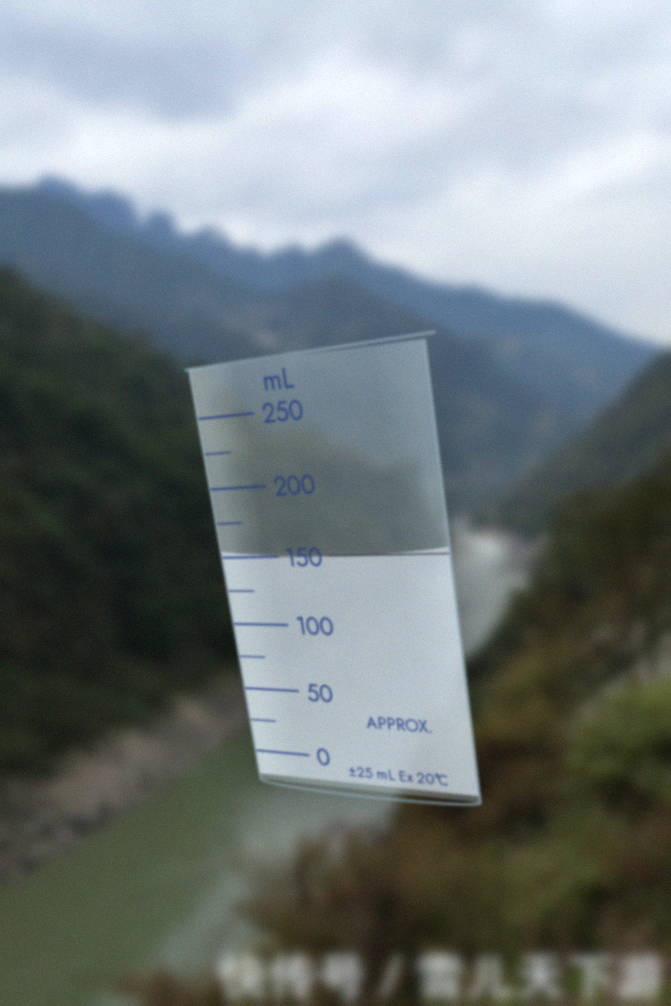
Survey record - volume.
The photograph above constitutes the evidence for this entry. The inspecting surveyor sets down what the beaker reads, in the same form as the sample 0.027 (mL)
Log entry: 150 (mL)
